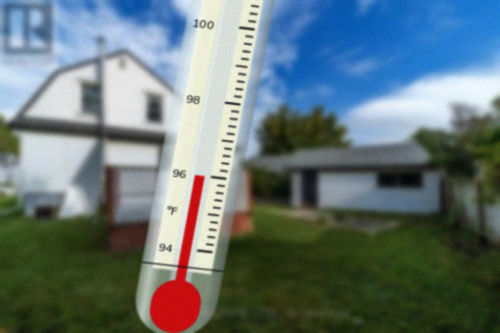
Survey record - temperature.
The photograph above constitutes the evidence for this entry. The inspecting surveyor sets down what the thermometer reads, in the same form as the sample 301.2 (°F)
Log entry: 96 (°F)
